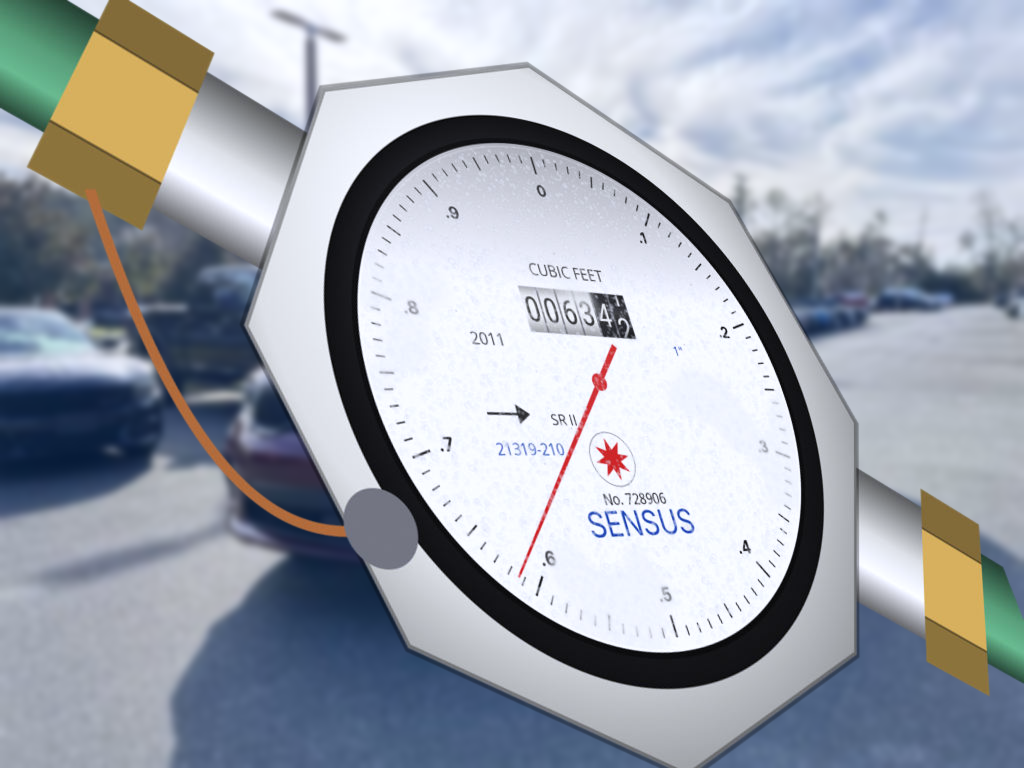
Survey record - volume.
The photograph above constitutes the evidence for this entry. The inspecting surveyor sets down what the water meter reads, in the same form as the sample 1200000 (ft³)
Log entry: 6341.61 (ft³)
